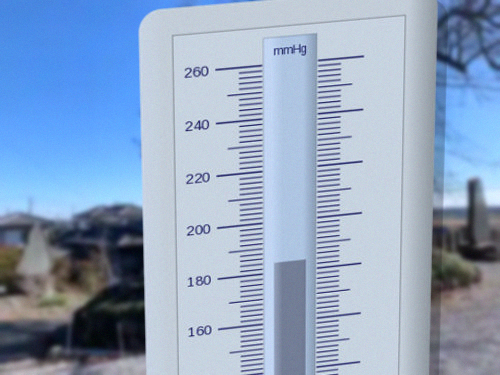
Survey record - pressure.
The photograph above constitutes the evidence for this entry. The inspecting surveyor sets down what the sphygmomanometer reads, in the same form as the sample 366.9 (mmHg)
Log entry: 184 (mmHg)
